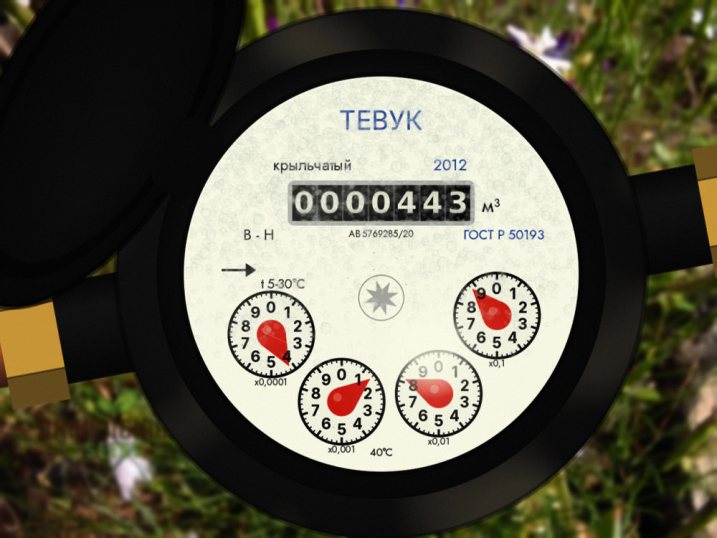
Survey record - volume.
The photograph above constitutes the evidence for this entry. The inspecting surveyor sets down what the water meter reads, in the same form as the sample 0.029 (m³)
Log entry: 443.8814 (m³)
